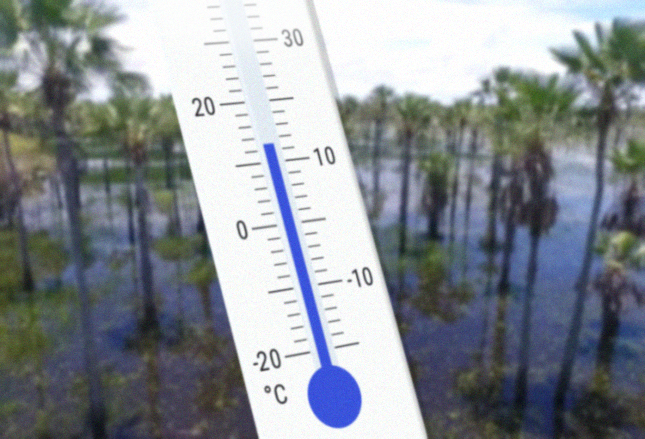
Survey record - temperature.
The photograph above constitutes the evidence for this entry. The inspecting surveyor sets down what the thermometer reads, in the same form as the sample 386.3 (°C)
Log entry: 13 (°C)
